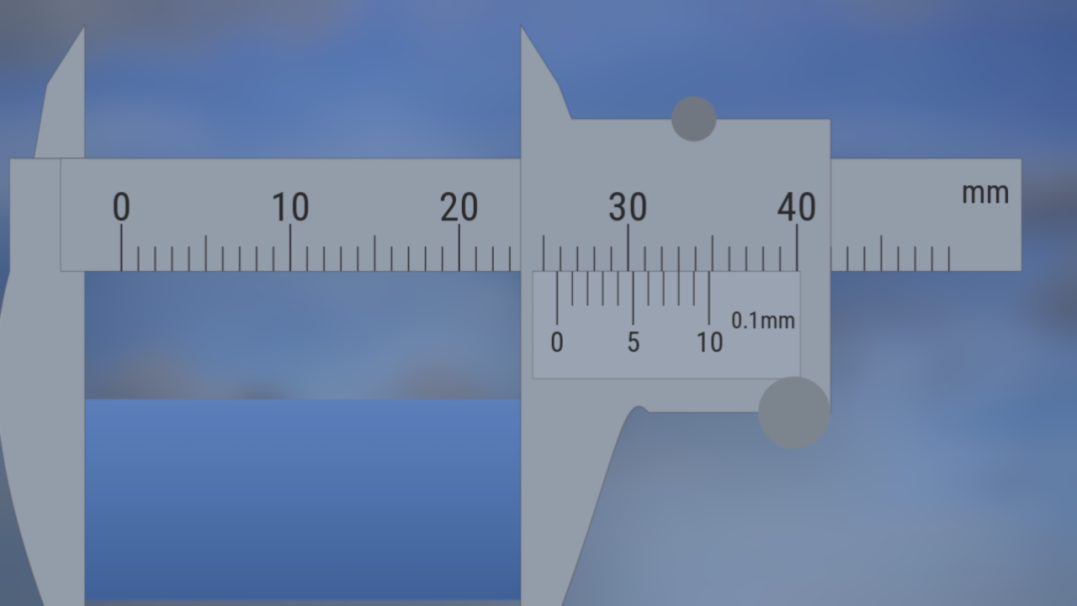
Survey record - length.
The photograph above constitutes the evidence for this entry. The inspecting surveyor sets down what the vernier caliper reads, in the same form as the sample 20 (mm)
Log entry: 25.8 (mm)
